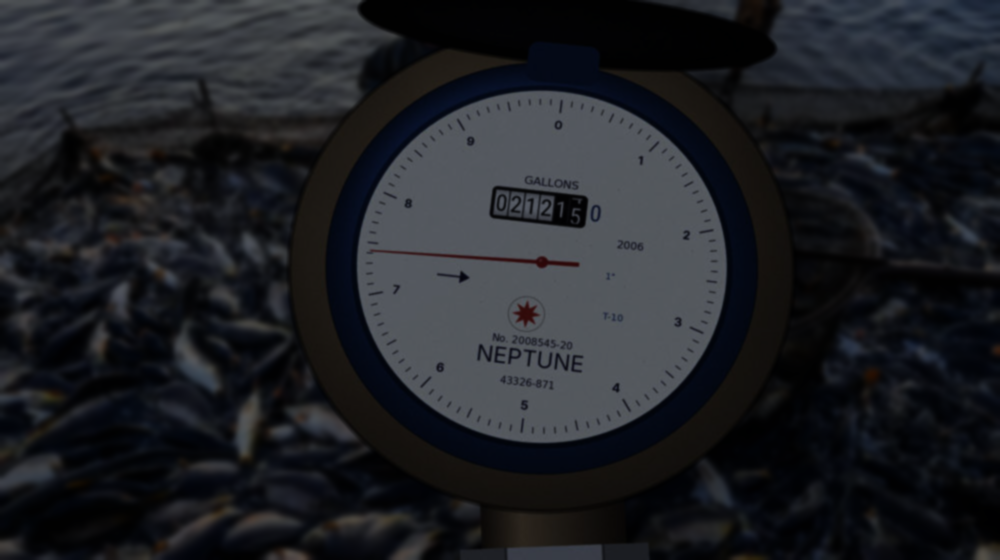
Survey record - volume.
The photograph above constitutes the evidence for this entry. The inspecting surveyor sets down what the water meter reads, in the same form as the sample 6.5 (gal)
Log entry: 212147.4 (gal)
